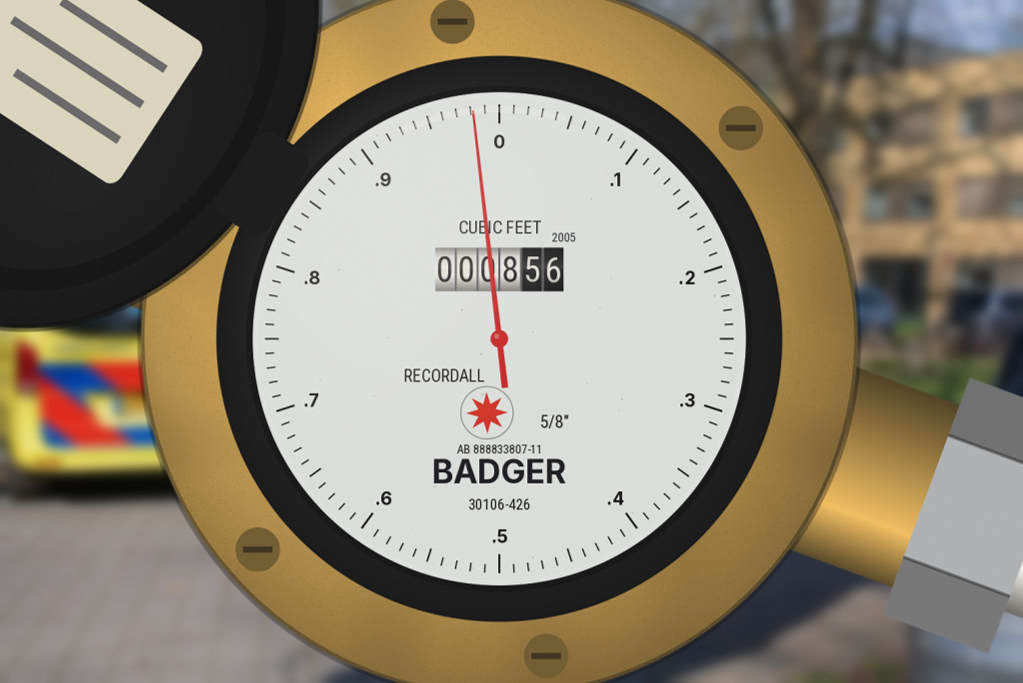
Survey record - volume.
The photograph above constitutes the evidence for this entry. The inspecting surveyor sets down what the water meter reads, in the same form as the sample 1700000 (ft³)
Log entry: 855.98 (ft³)
